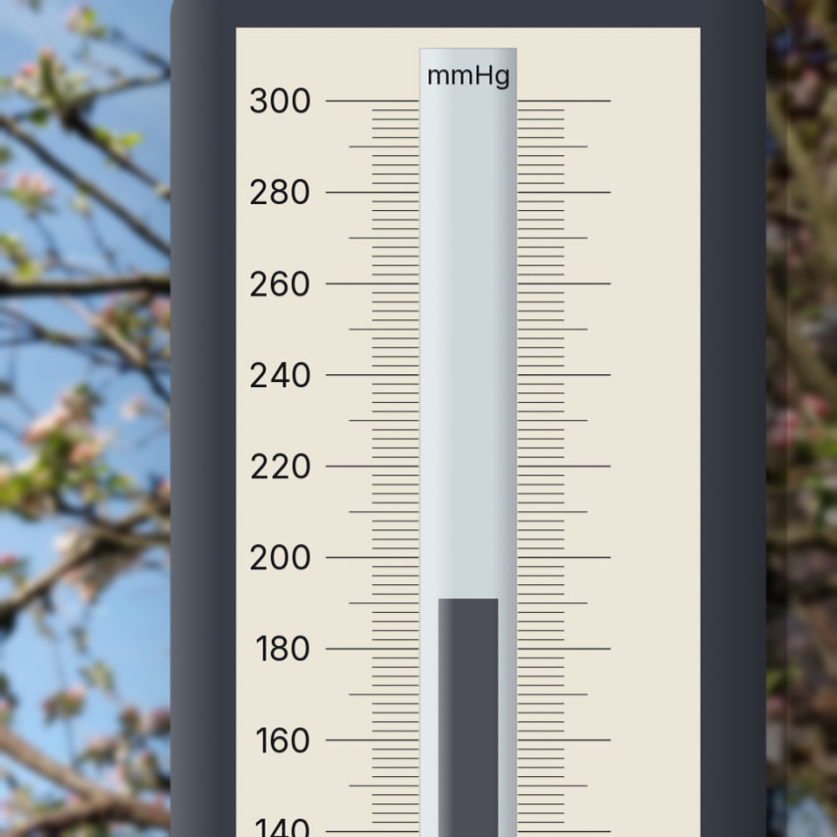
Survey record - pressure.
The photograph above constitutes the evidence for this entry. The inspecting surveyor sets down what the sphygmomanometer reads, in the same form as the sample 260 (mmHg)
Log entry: 191 (mmHg)
